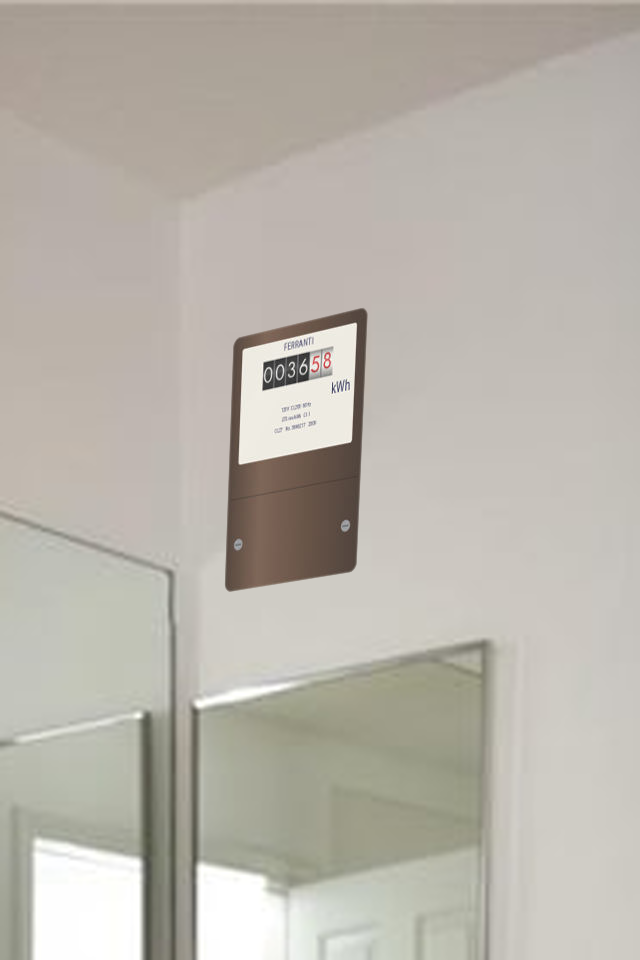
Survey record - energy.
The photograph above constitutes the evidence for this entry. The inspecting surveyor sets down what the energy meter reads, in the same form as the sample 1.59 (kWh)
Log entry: 36.58 (kWh)
